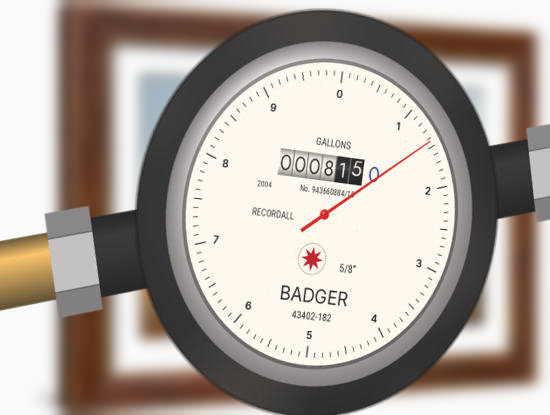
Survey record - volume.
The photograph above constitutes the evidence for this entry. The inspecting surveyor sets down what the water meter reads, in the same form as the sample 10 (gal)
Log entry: 8151.4 (gal)
